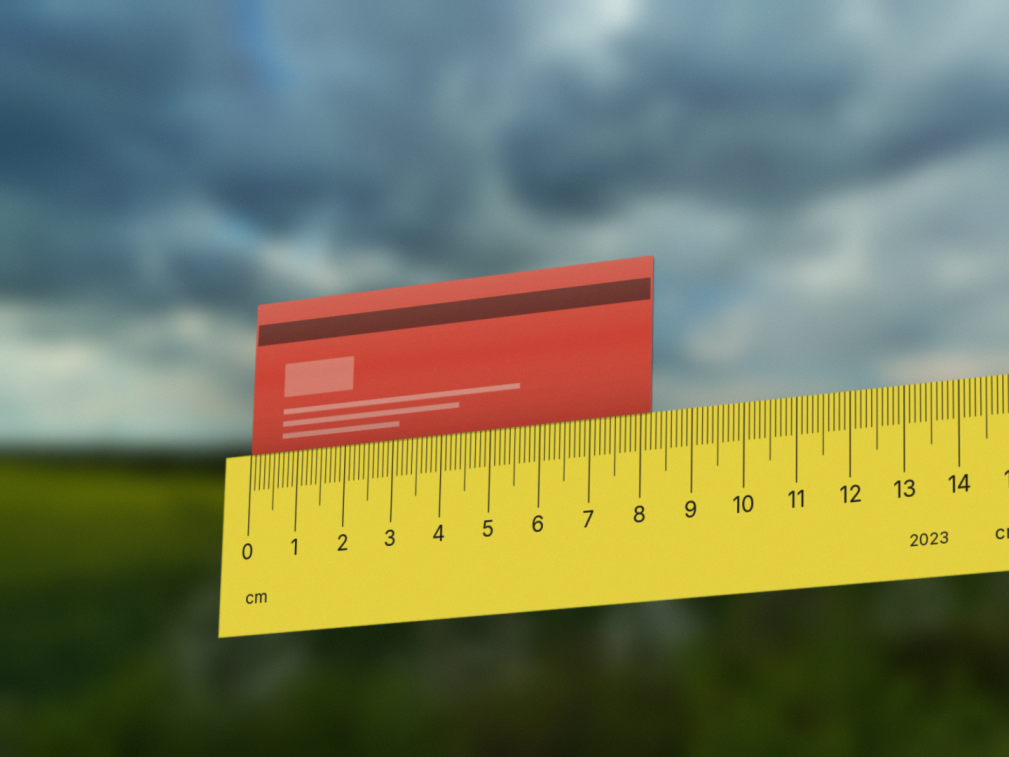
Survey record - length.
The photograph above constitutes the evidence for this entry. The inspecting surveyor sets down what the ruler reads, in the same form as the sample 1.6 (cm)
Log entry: 8.2 (cm)
